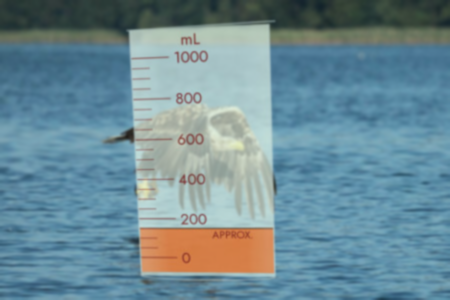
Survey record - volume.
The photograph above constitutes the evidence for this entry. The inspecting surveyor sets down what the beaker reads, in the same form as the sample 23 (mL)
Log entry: 150 (mL)
